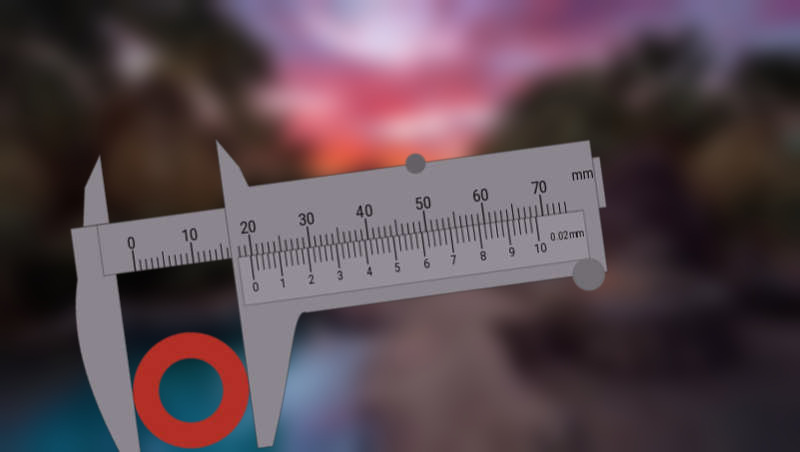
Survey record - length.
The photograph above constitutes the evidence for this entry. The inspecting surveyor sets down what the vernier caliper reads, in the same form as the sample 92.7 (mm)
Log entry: 19.8 (mm)
